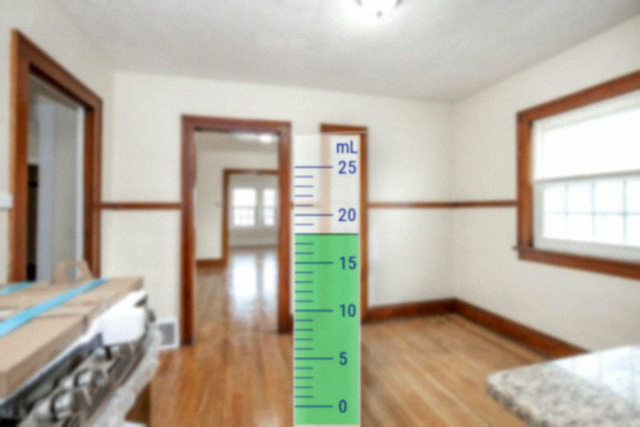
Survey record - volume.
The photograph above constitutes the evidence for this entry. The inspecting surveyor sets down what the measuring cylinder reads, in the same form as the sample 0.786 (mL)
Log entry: 18 (mL)
